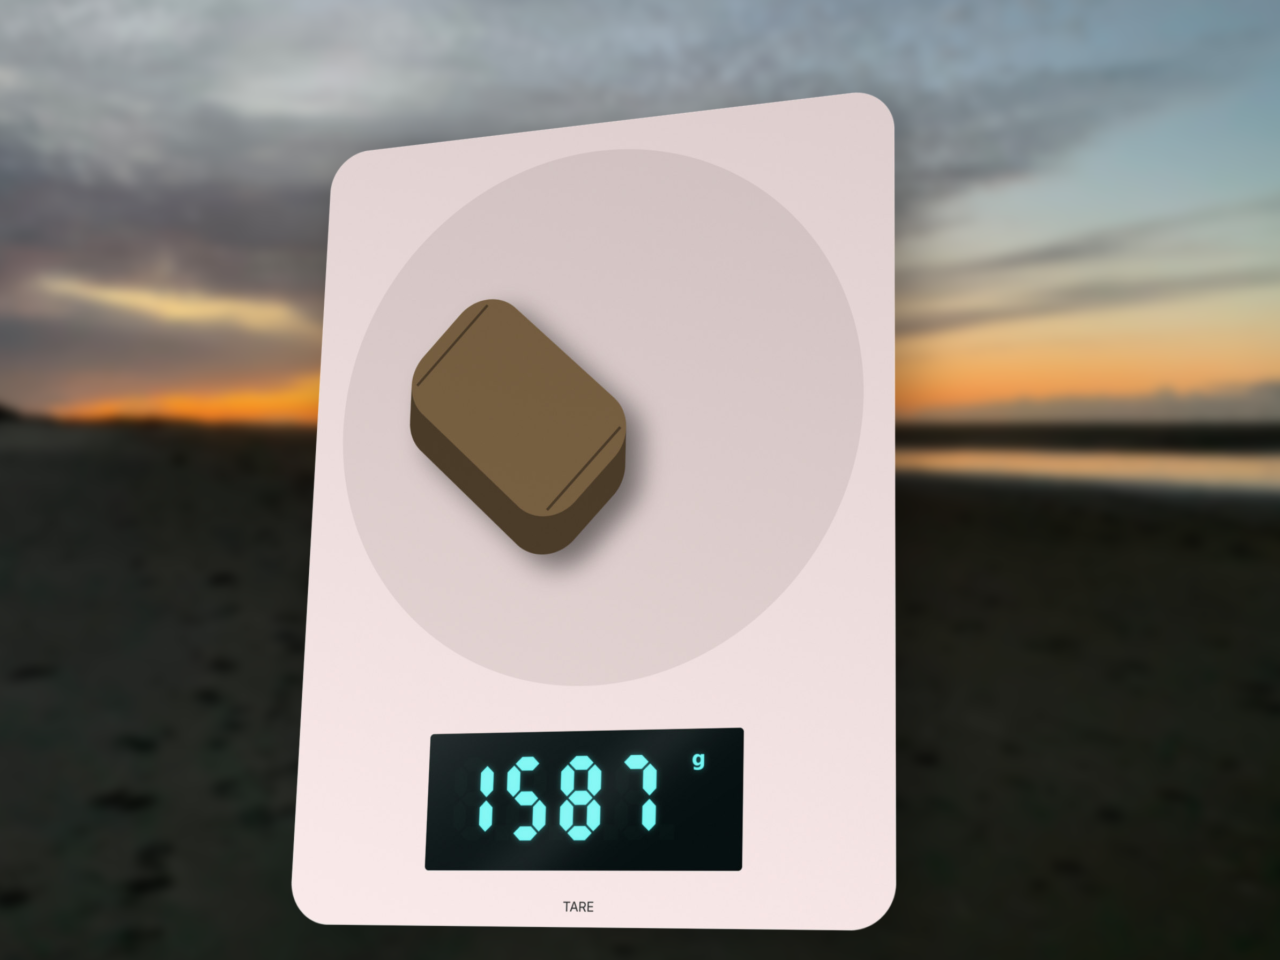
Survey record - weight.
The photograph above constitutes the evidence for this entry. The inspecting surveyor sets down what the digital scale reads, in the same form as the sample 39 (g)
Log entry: 1587 (g)
